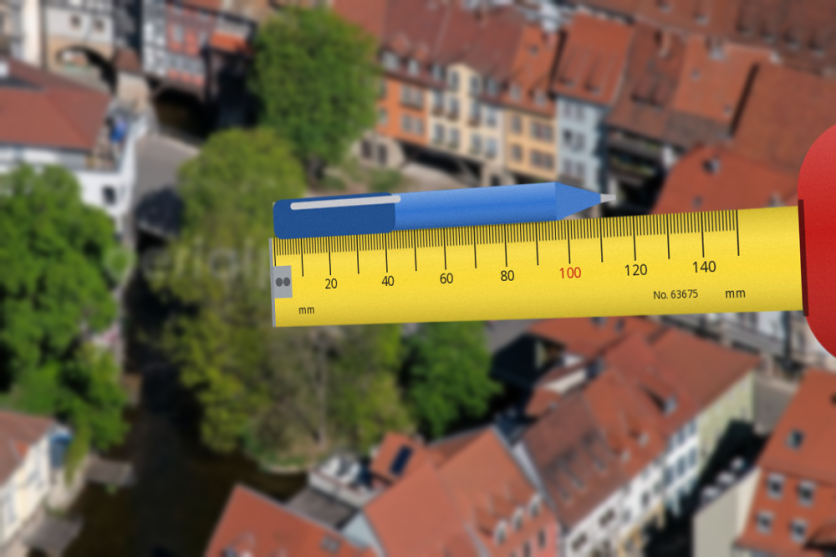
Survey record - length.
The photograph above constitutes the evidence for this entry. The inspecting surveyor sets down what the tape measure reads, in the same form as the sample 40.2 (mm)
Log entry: 115 (mm)
